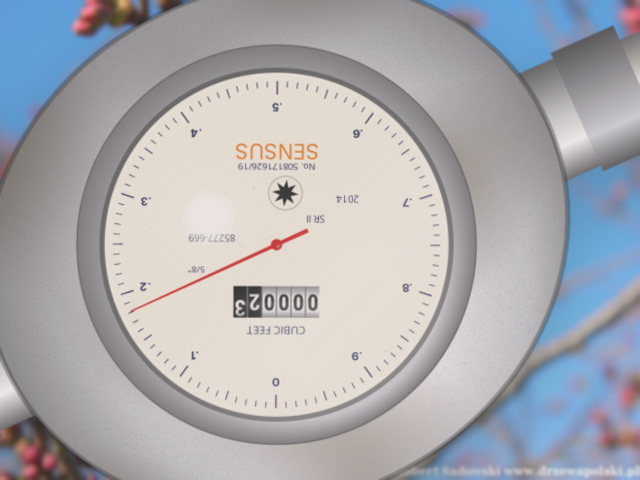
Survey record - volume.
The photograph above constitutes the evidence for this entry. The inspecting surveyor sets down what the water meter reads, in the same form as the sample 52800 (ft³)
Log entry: 23.18 (ft³)
